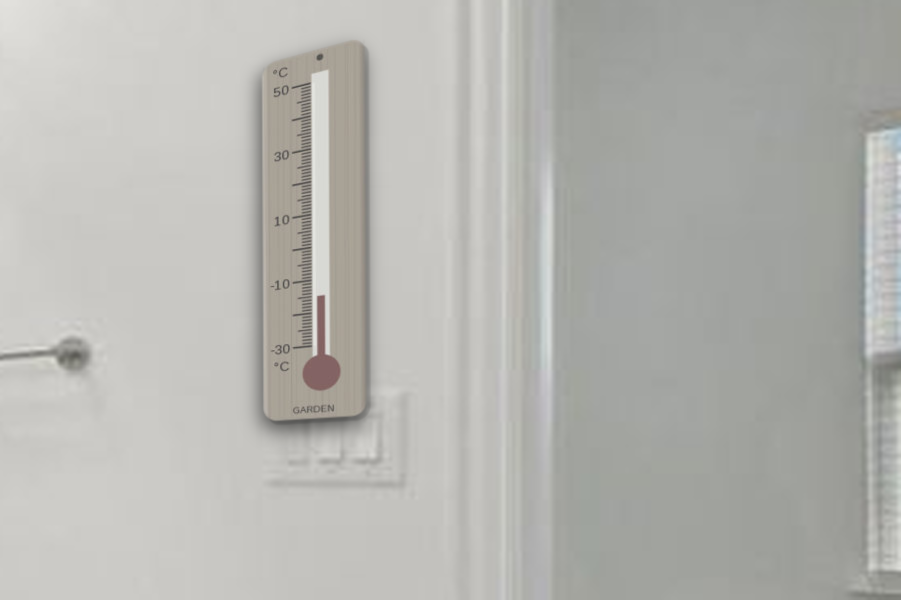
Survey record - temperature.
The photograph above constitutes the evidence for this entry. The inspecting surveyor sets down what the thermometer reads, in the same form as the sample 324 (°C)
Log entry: -15 (°C)
